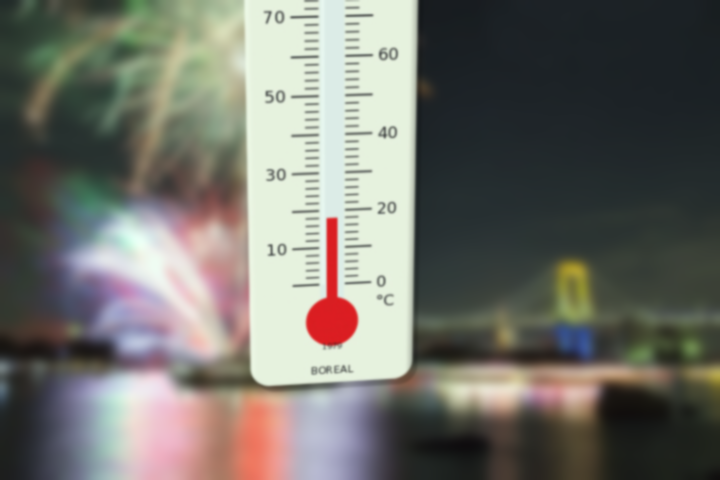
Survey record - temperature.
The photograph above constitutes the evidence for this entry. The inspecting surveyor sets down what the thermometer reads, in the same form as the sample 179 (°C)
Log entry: 18 (°C)
